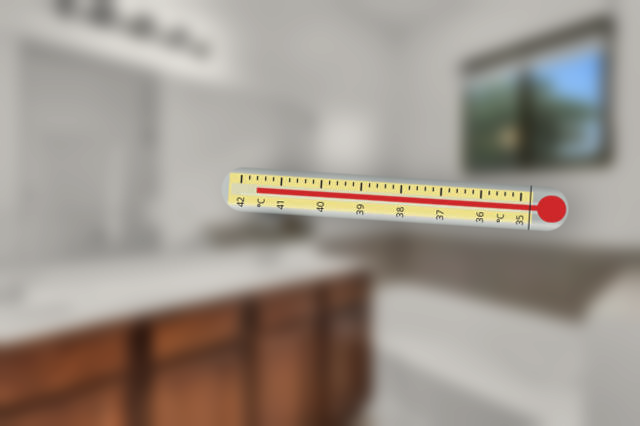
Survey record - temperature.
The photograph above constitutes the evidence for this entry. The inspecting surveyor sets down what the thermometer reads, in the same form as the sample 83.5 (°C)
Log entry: 41.6 (°C)
